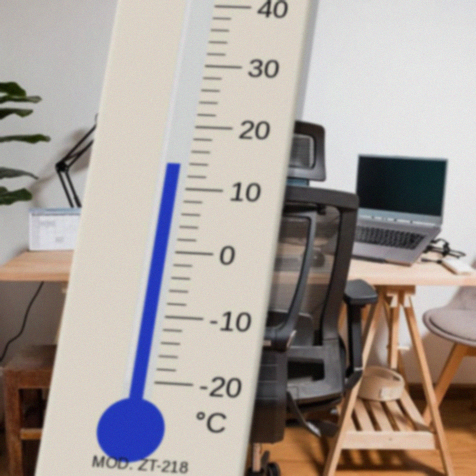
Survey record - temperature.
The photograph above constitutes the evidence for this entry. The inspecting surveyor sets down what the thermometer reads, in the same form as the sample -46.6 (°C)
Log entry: 14 (°C)
